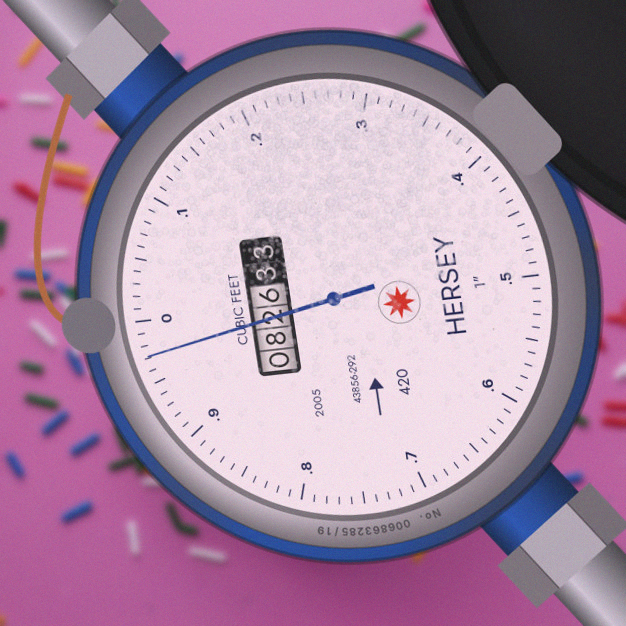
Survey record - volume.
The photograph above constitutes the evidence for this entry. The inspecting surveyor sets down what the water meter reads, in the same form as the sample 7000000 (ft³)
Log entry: 82632.97 (ft³)
